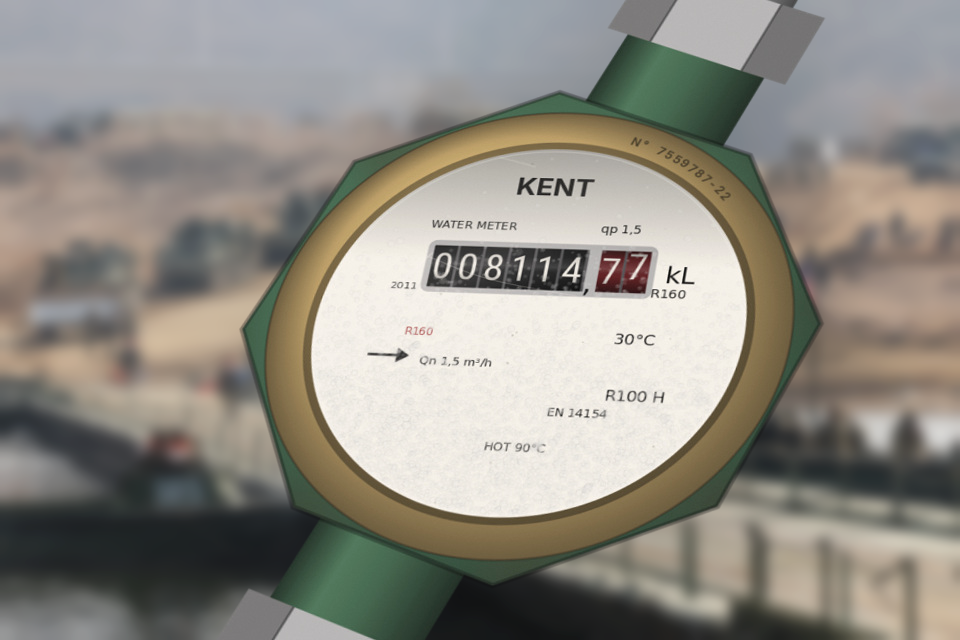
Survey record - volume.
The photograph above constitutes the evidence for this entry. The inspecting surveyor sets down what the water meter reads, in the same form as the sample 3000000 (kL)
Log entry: 8114.77 (kL)
